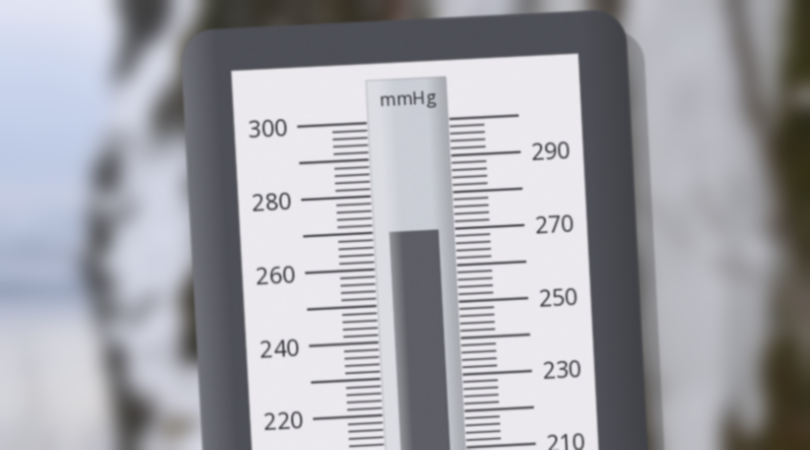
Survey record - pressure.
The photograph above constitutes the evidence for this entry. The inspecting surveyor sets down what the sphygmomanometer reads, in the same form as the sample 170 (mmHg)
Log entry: 270 (mmHg)
